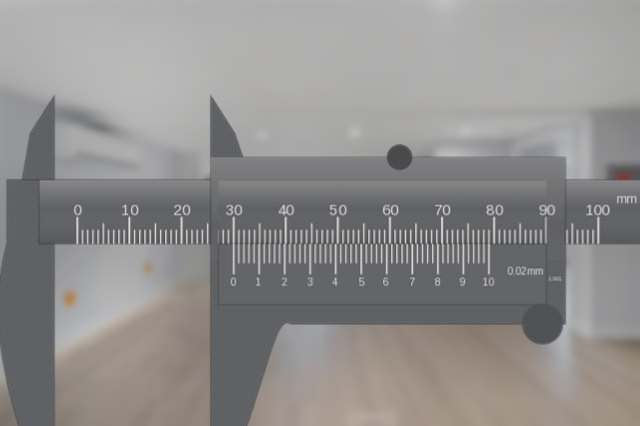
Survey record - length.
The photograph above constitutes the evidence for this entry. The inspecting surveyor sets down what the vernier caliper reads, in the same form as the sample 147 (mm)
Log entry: 30.0 (mm)
